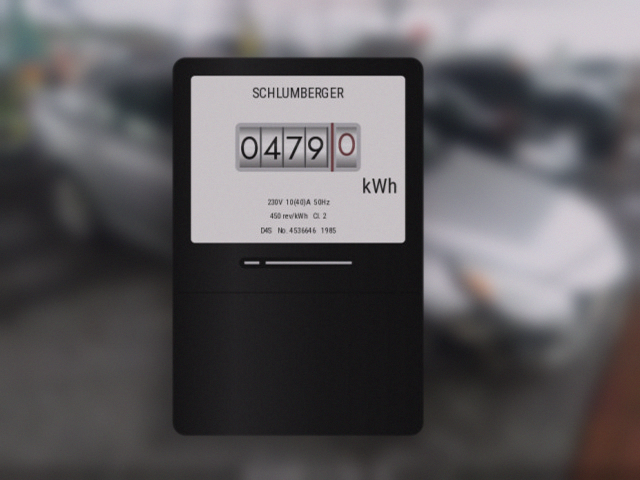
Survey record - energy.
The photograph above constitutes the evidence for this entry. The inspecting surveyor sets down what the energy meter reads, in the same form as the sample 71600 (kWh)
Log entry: 479.0 (kWh)
